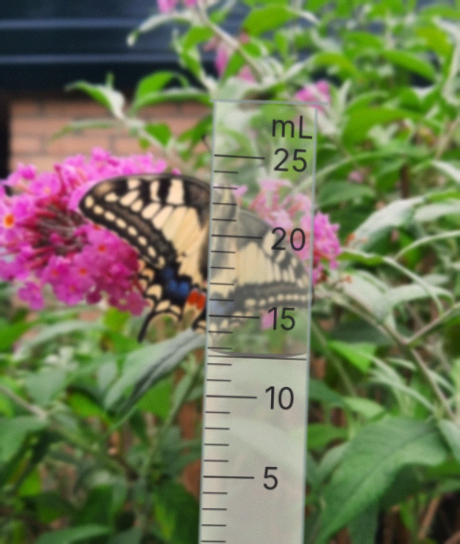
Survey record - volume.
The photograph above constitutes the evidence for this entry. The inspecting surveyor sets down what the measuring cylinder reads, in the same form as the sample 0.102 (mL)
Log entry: 12.5 (mL)
